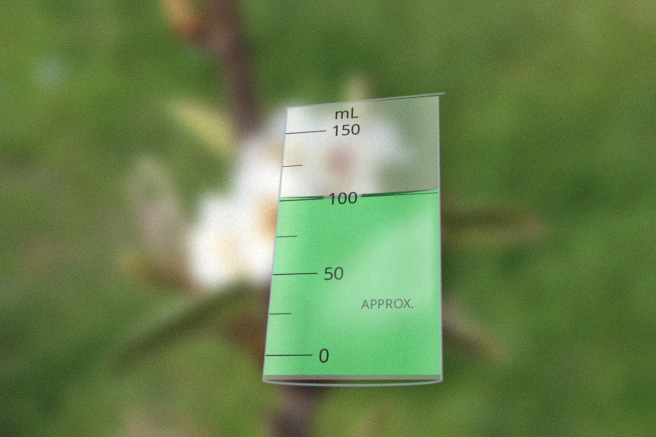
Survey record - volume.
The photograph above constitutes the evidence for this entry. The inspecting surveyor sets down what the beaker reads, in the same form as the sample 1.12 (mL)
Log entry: 100 (mL)
